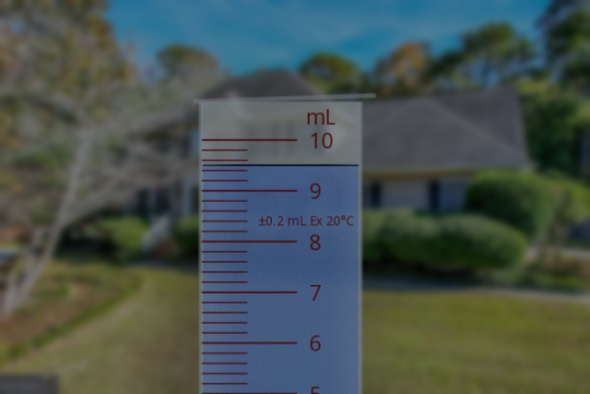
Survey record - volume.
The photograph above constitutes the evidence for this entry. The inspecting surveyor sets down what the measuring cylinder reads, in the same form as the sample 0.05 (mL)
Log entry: 9.5 (mL)
